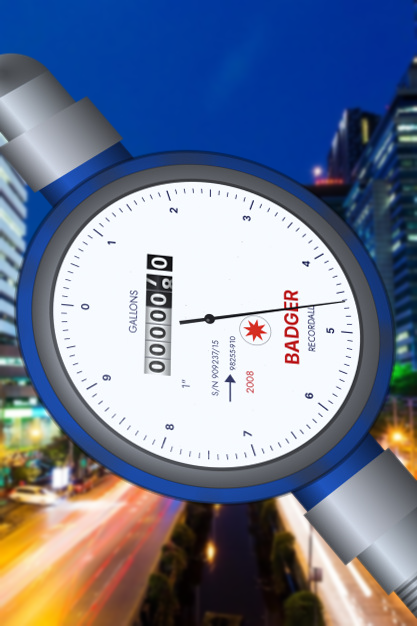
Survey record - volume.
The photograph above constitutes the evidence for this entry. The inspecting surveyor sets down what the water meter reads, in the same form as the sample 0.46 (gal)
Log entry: 74.6 (gal)
